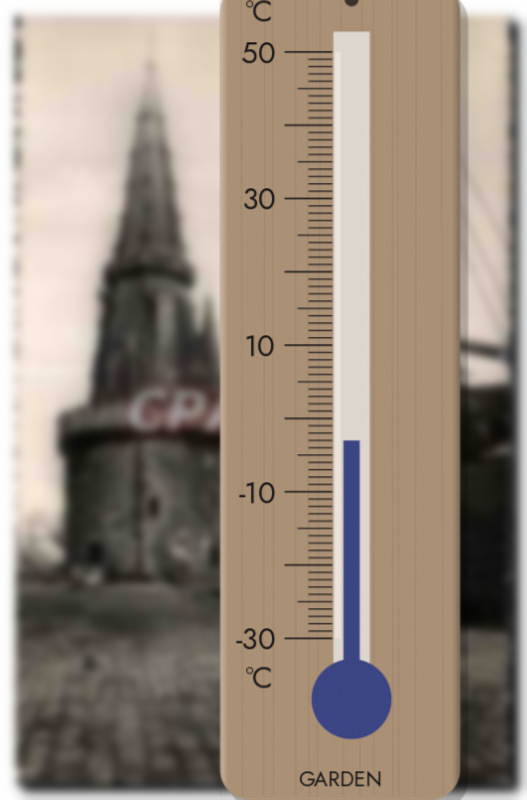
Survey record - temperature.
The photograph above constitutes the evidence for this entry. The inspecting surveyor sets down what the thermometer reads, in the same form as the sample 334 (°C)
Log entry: -3 (°C)
